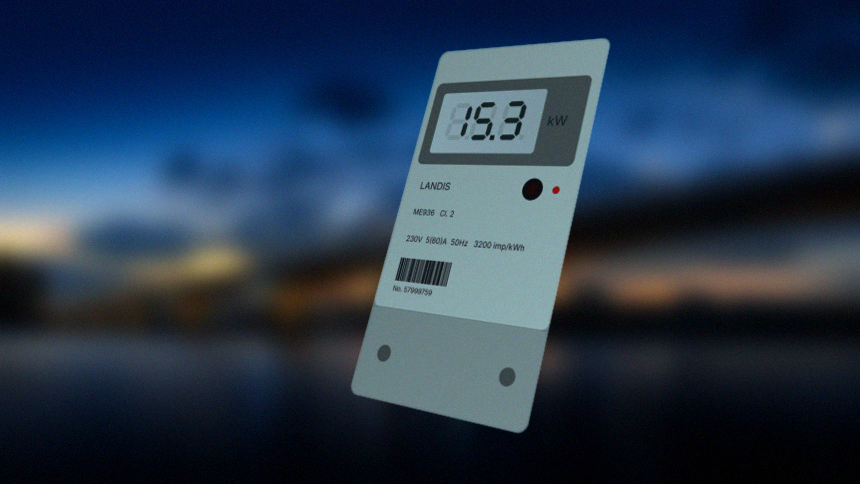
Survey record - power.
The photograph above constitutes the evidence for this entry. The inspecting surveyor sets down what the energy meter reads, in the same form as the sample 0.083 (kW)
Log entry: 15.3 (kW)
